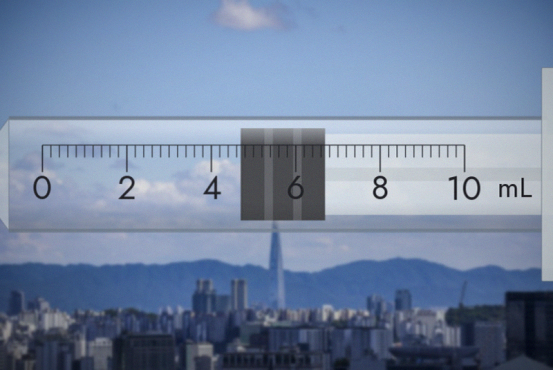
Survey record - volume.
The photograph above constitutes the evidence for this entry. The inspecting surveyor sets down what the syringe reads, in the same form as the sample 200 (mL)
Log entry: 4.7 (mL)
